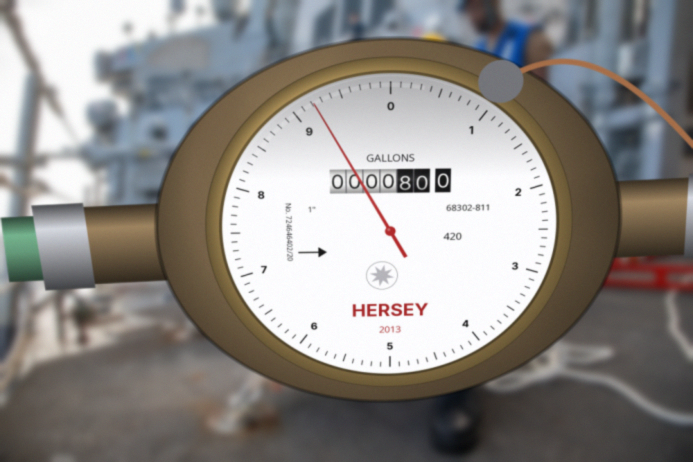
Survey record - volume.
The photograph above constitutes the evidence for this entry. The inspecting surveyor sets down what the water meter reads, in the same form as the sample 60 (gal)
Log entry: 799.2 (gal)
